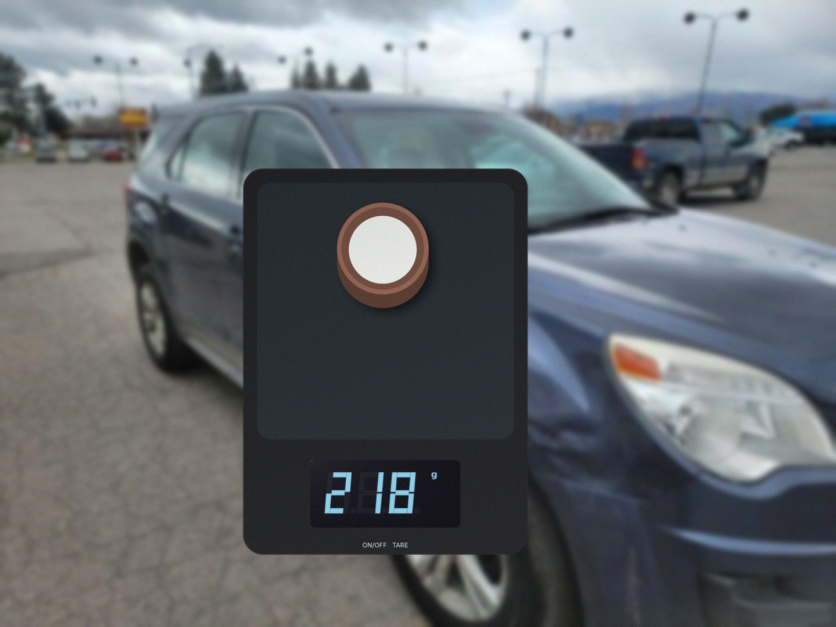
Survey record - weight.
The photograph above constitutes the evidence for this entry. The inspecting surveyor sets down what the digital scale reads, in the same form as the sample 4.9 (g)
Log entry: 218 (g)
